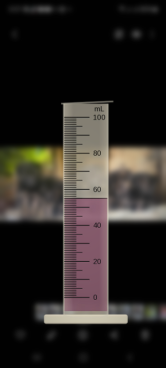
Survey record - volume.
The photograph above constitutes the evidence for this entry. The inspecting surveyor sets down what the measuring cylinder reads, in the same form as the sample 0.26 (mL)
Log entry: 55 (mL)
